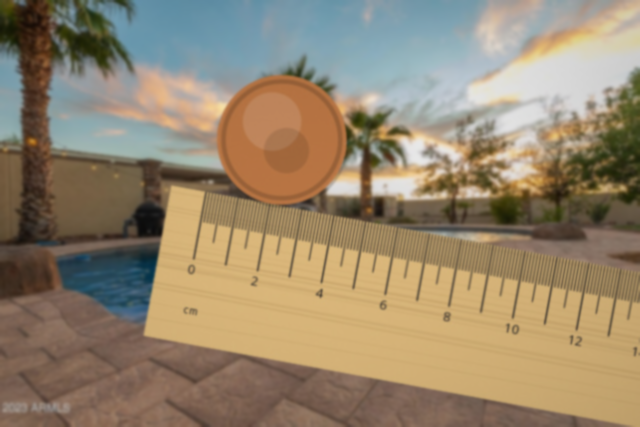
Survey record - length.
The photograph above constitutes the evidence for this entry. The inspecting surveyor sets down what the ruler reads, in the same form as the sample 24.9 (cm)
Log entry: 4 (cm)
